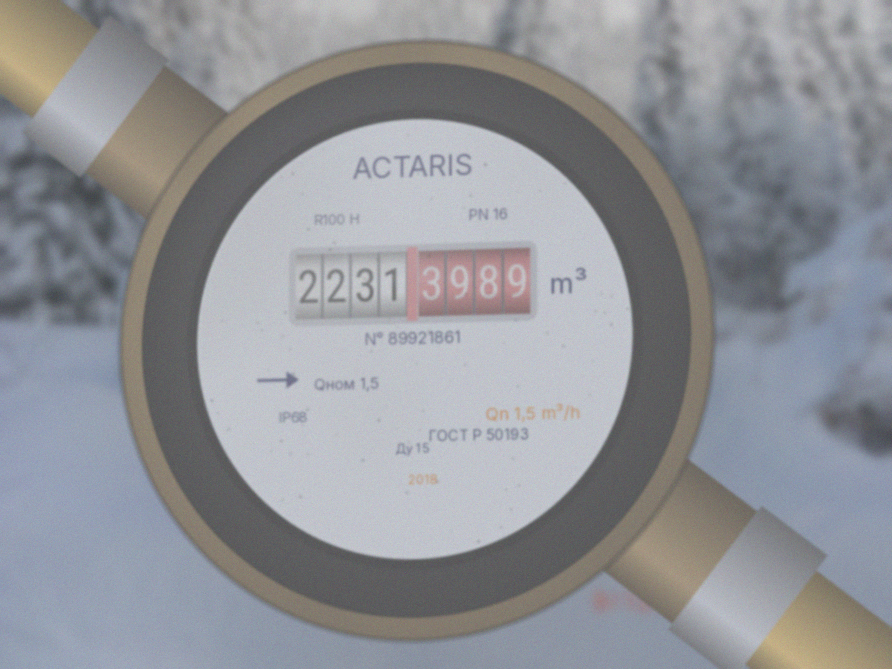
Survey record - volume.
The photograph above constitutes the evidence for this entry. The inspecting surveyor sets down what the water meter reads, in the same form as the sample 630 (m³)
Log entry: 2231.3989 (m³)
